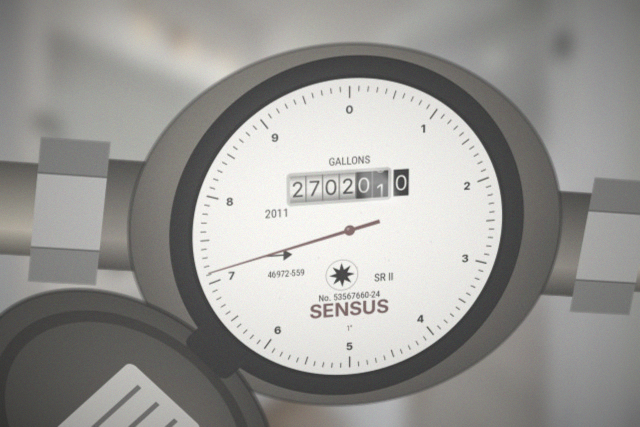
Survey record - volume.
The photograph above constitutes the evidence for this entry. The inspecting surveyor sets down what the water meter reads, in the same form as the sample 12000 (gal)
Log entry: 2702007.1 (gal)
